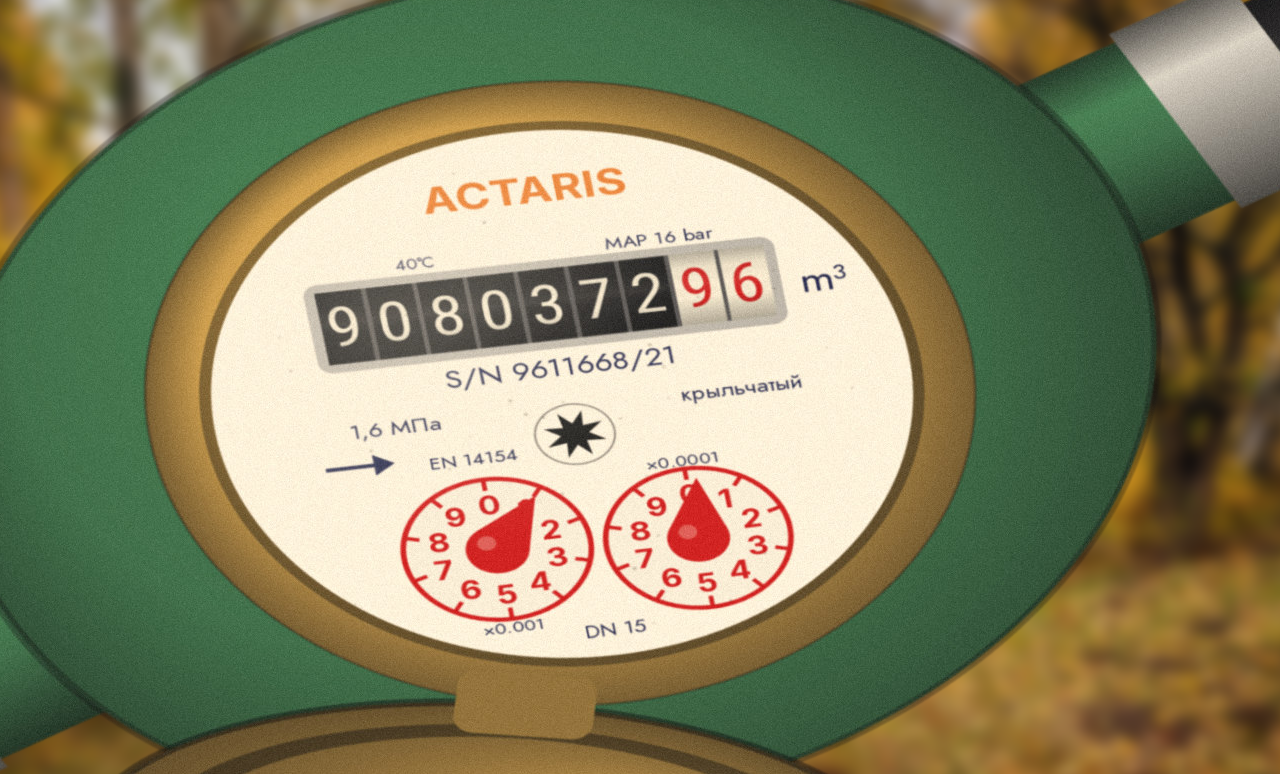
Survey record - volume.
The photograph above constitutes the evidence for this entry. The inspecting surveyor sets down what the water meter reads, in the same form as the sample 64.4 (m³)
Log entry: 9080372.9610 (m³)
